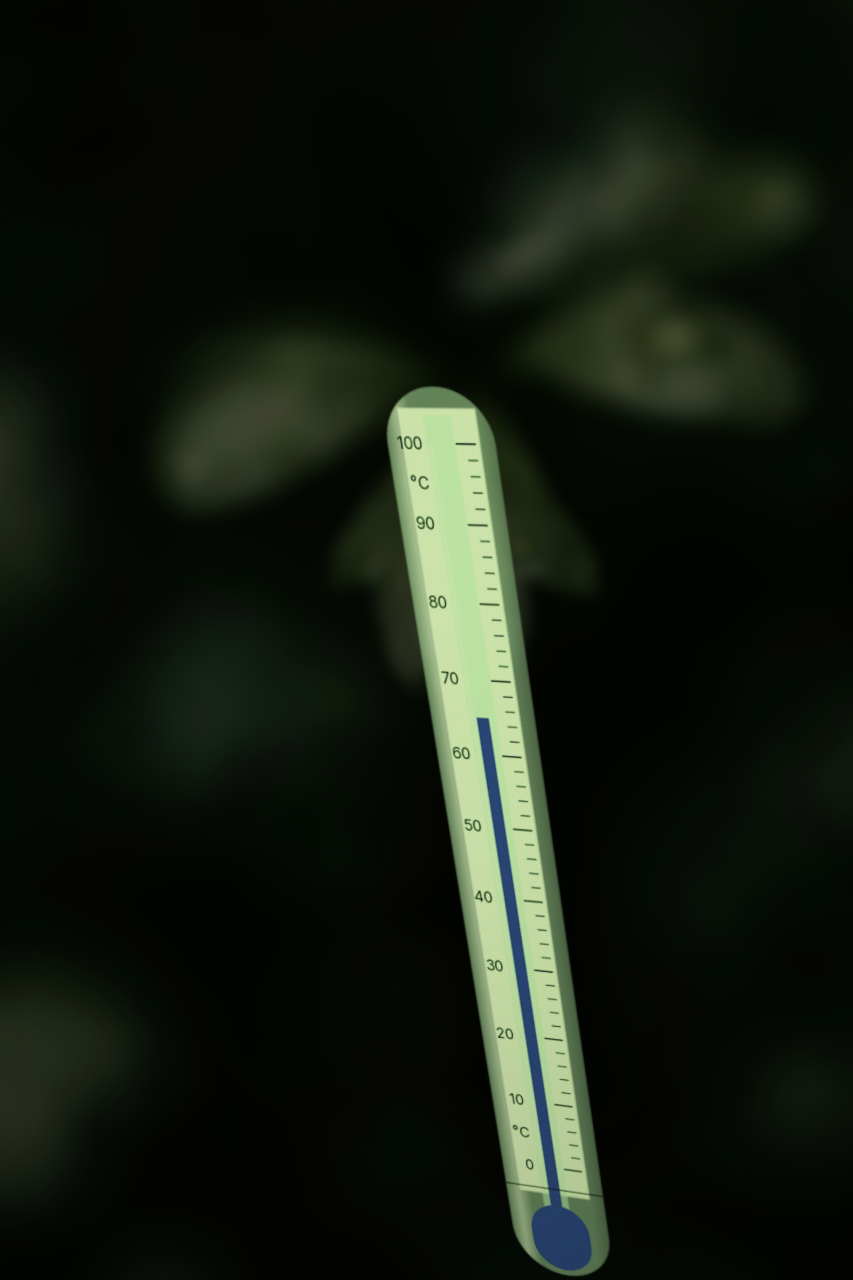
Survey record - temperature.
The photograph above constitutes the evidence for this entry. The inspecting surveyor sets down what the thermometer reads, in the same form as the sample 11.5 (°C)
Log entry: 65 (°C)
